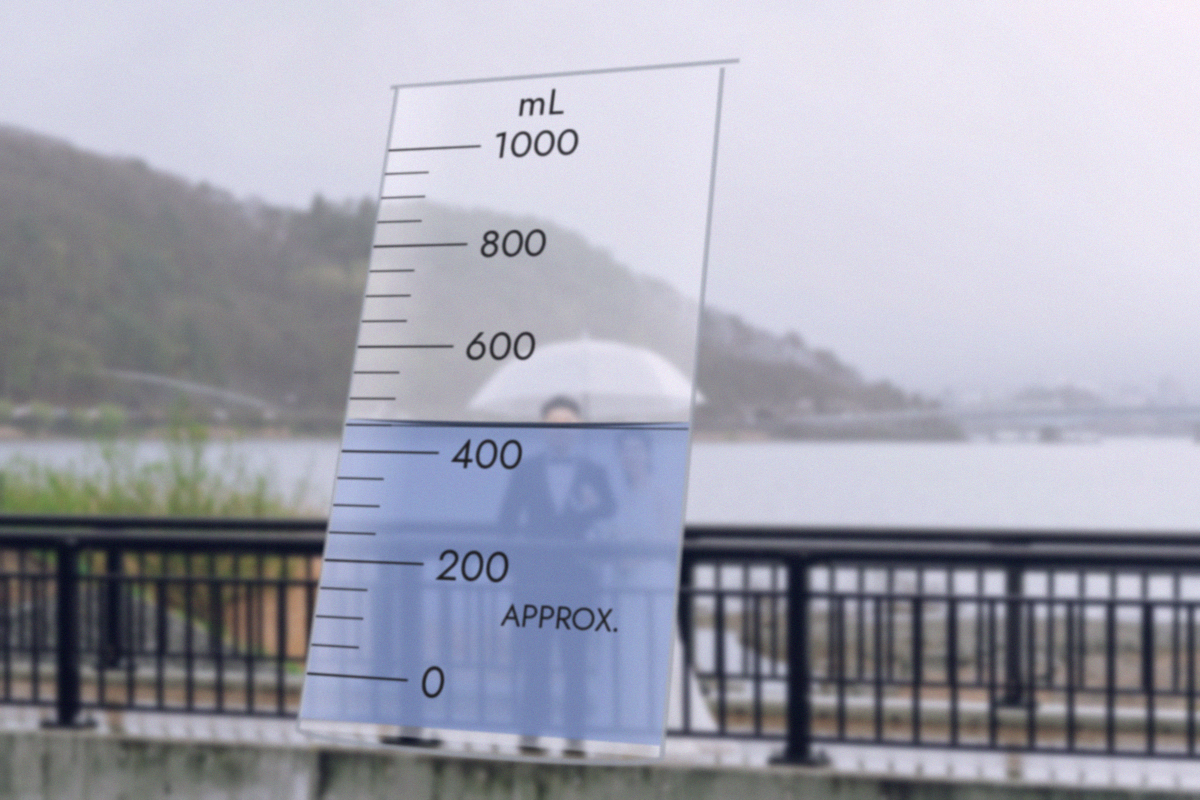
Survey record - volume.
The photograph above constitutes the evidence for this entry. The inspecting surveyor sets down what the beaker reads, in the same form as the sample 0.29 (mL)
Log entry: 450 (mL)
